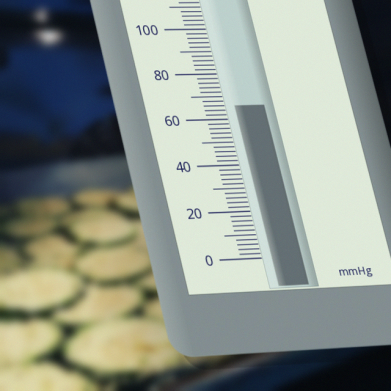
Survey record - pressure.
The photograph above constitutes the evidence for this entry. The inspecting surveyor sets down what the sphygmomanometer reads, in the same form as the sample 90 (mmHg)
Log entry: 66 (mmHg)
